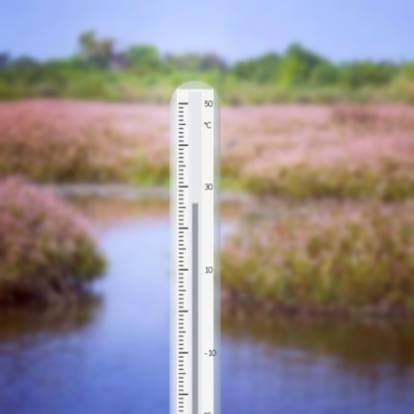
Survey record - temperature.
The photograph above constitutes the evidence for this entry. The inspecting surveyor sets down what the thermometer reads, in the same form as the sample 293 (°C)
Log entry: 26 (°C)
